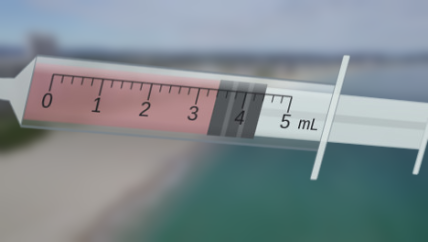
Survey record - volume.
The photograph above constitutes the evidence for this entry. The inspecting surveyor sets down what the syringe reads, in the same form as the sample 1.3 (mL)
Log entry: 3.4 (mL)
